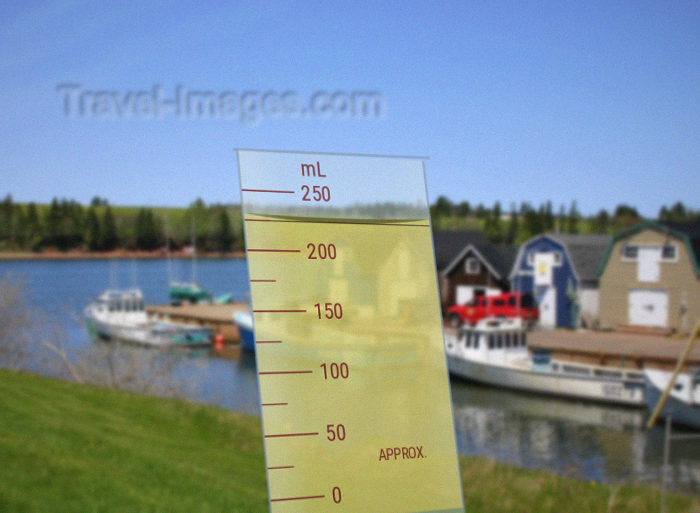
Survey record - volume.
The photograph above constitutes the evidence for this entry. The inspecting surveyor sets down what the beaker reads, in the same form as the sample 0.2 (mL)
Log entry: 225 (mL)
